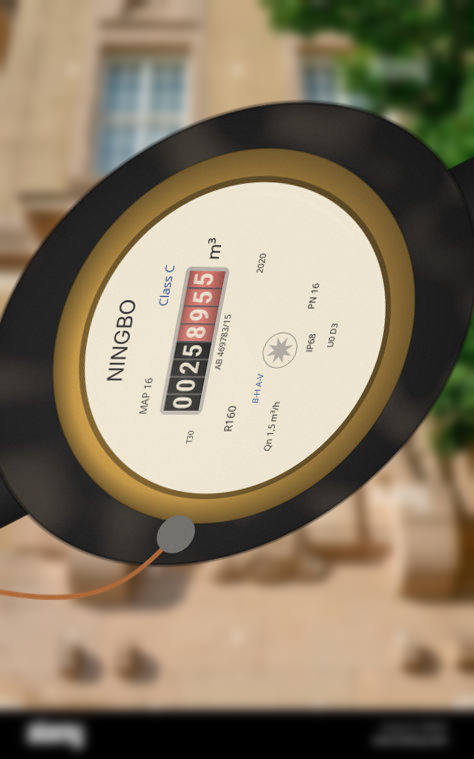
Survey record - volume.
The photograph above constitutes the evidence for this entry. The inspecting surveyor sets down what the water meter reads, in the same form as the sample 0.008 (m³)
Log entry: 25.8955 (m³)
